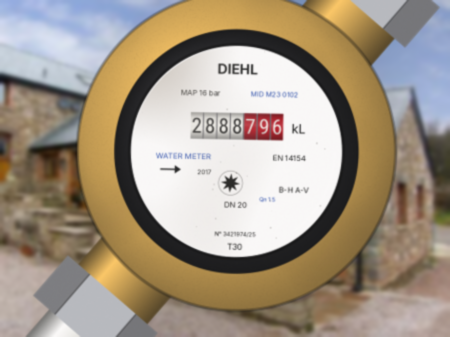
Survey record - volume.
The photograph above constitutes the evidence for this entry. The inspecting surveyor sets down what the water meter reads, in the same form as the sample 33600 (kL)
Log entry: 2888.796 (kL)
